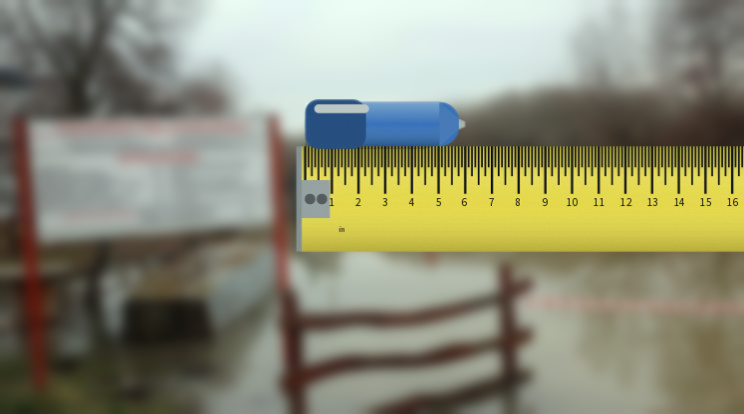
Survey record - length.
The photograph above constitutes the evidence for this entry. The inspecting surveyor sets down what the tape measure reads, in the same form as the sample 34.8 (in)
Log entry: 6 (in)
